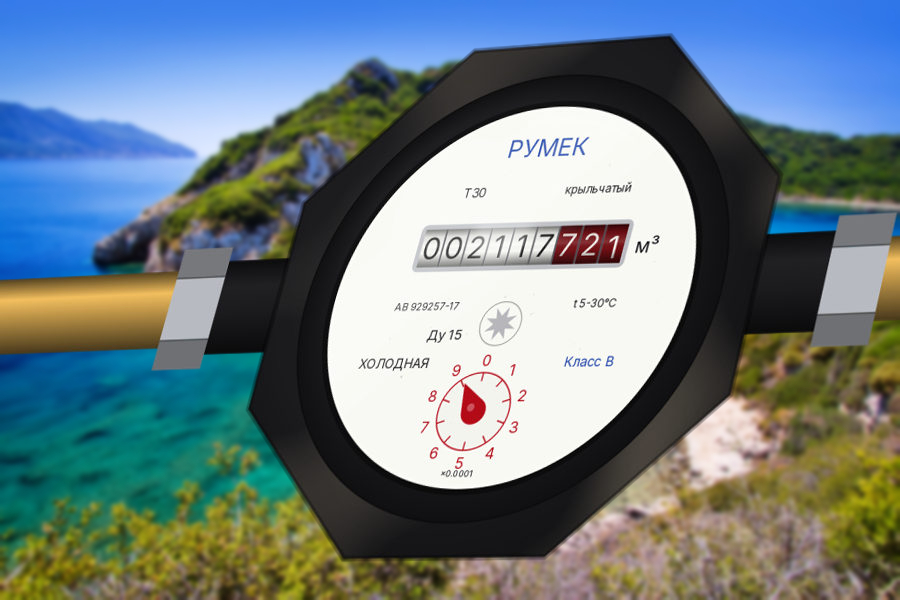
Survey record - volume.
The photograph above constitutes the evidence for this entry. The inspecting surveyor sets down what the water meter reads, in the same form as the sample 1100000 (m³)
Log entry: 2117.7209 (m³)
